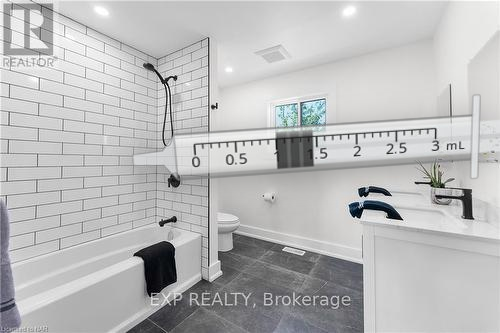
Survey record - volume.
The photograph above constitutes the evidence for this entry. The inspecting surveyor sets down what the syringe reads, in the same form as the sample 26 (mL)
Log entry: 1 (mL)
